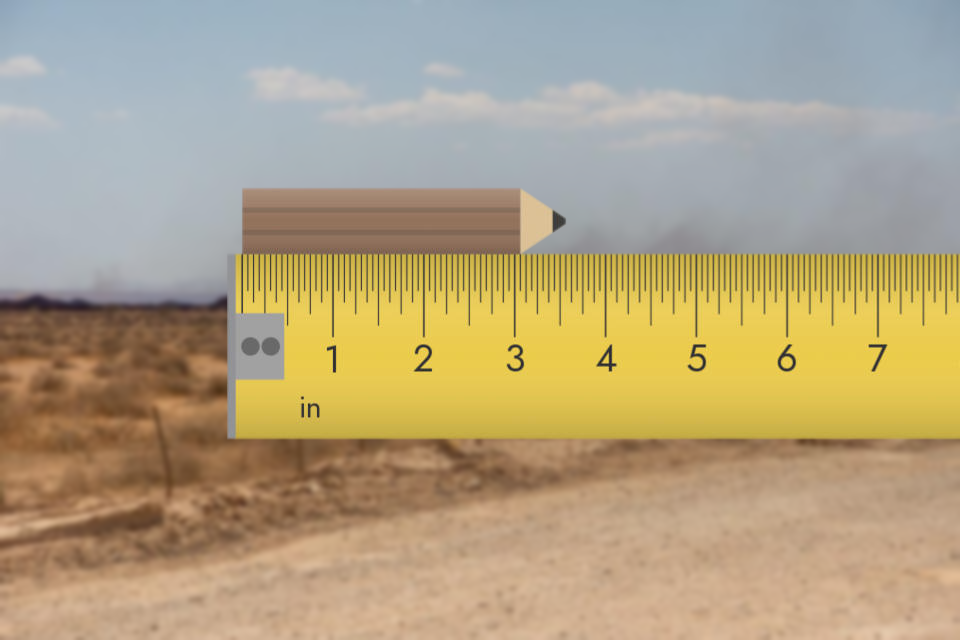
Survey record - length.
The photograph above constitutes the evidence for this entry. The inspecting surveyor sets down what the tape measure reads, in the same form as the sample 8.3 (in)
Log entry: 3.5625 (in)
